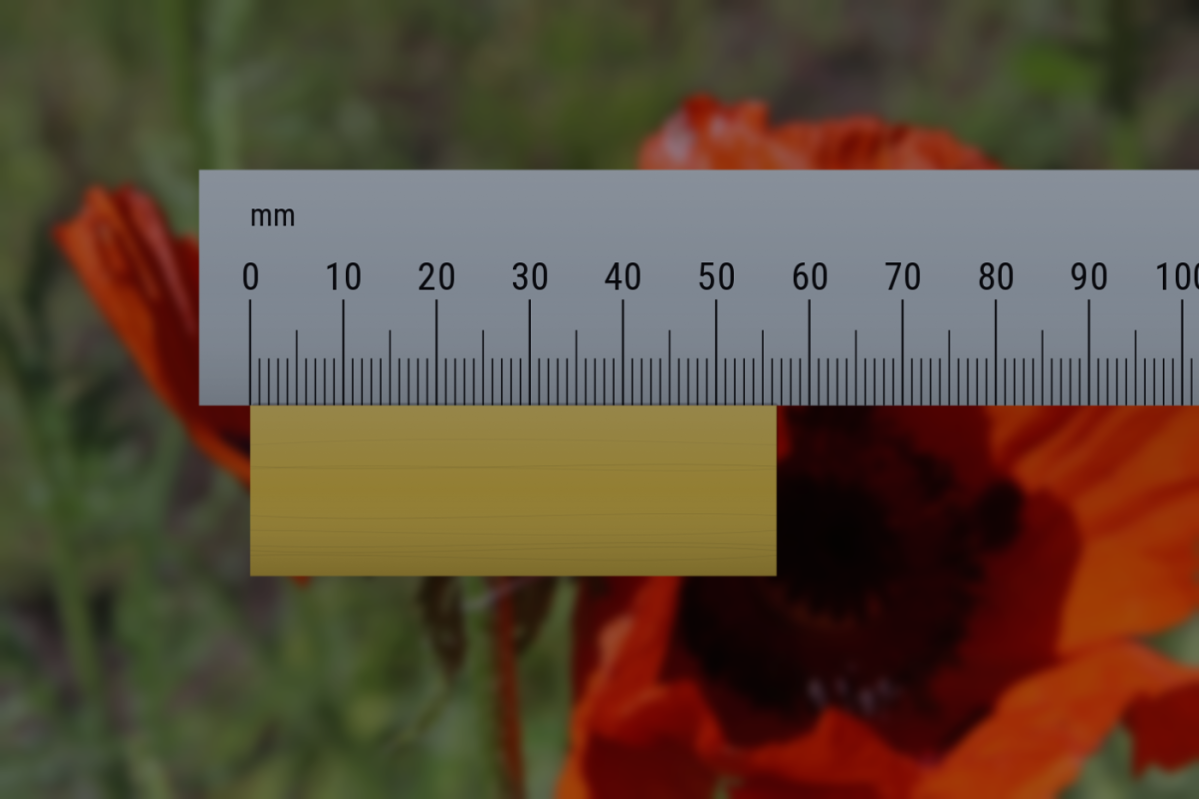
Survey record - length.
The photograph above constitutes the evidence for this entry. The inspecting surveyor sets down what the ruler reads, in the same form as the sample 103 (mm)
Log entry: 56.5 (mm)
